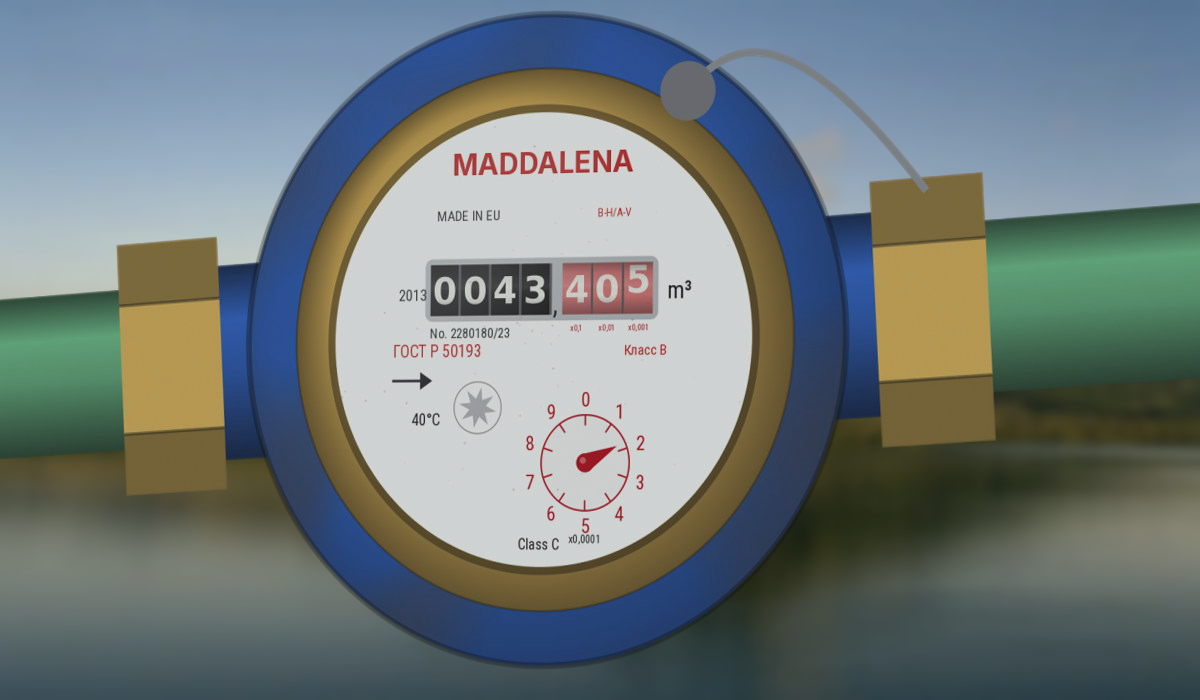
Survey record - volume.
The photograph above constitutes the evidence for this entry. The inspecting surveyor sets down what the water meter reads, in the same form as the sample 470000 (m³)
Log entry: 43.4051 (m³)
